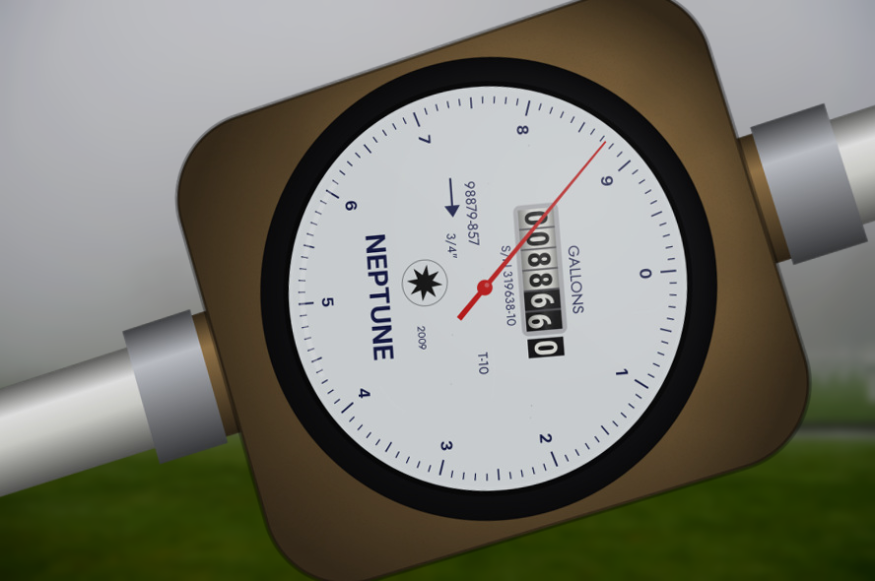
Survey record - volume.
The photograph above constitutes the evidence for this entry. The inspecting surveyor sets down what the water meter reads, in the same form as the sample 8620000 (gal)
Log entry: 88658.7 (gal)
